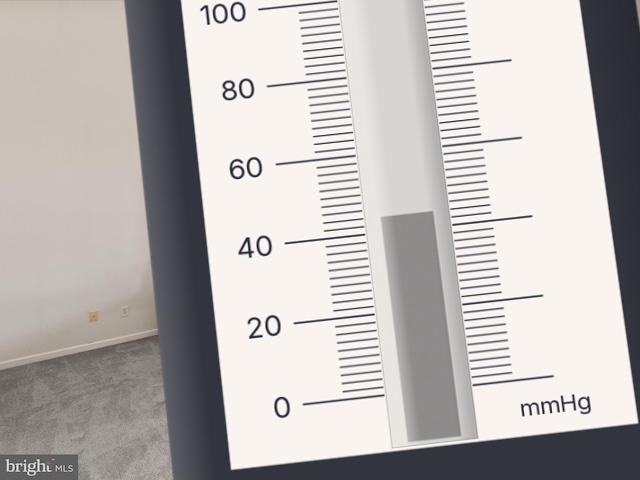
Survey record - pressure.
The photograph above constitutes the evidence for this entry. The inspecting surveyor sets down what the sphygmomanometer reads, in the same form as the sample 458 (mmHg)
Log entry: 44 (mmHg)
